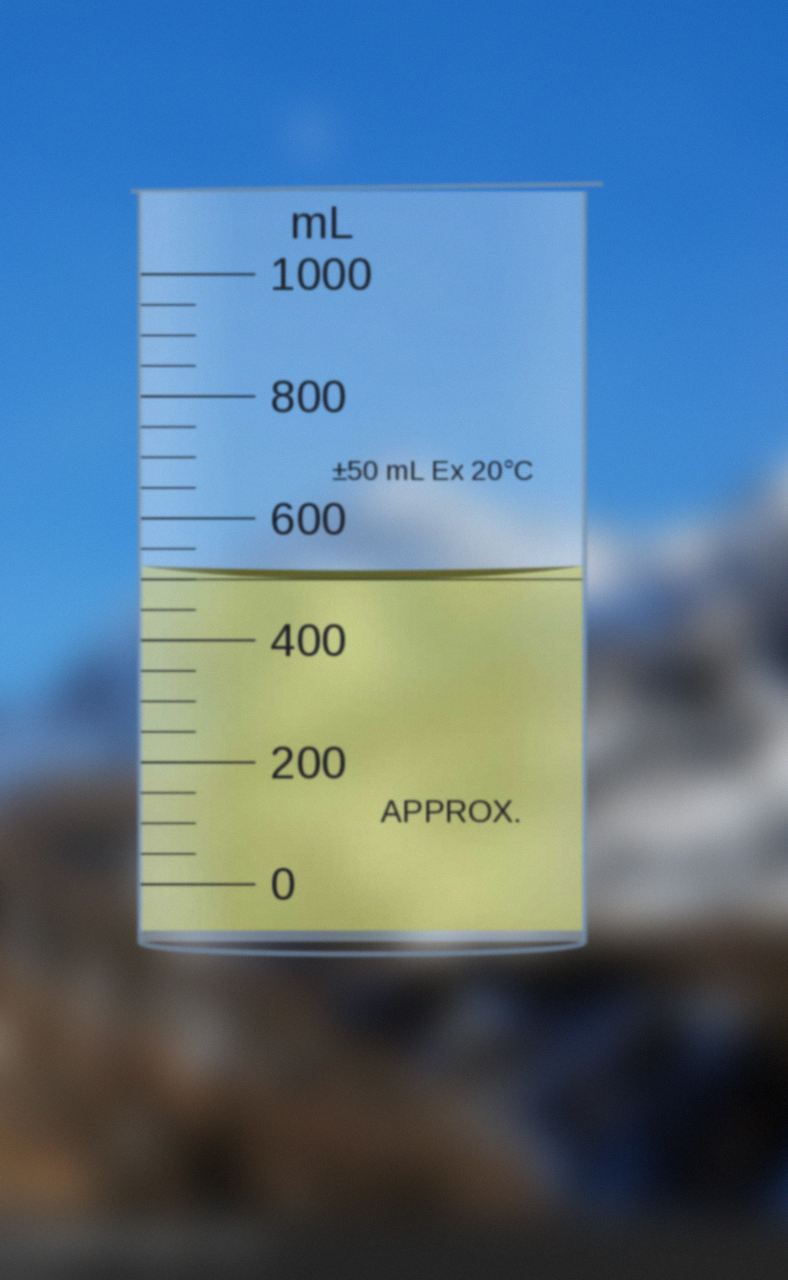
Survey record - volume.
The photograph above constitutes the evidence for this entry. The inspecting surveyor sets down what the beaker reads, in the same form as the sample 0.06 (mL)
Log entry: 500 (mL)
